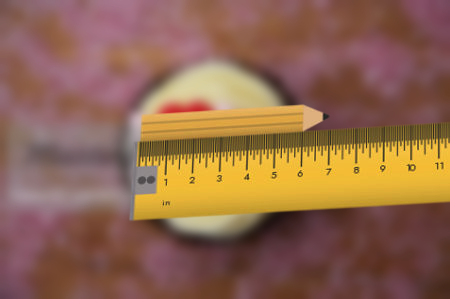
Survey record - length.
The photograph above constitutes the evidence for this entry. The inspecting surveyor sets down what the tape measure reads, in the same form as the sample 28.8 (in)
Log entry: 7 (in)
